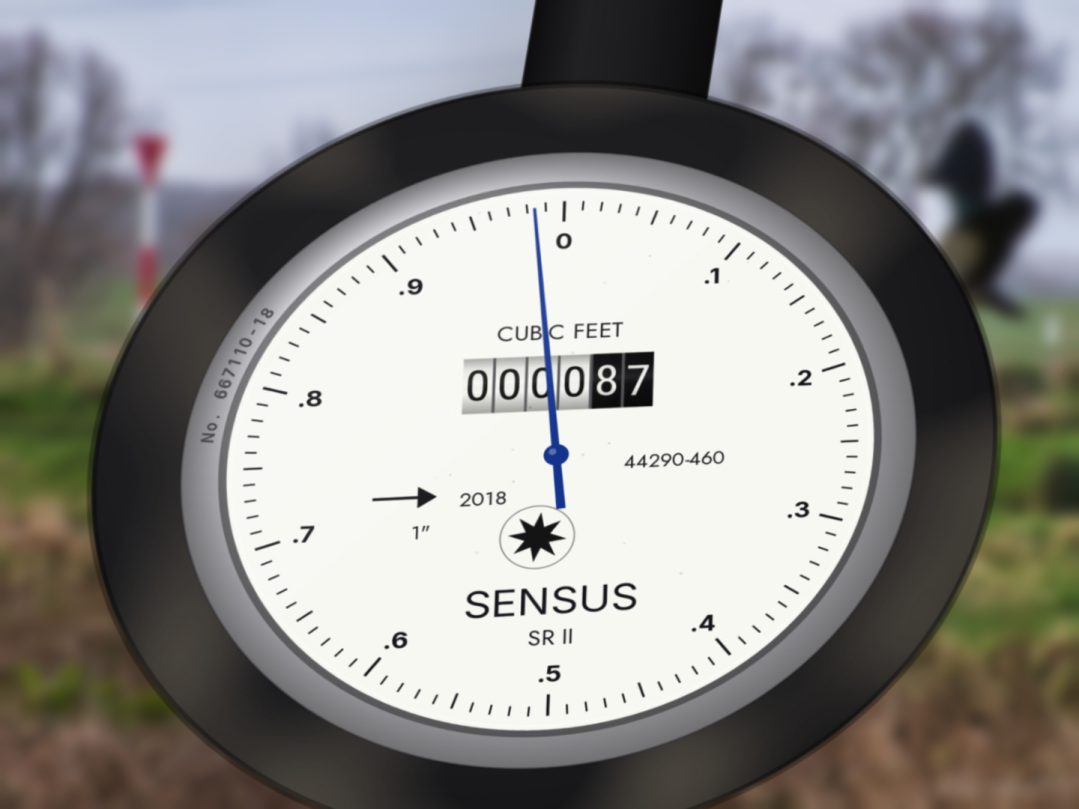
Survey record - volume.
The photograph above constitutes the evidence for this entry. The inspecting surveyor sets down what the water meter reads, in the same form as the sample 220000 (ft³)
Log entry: 86.98 (ft³)
